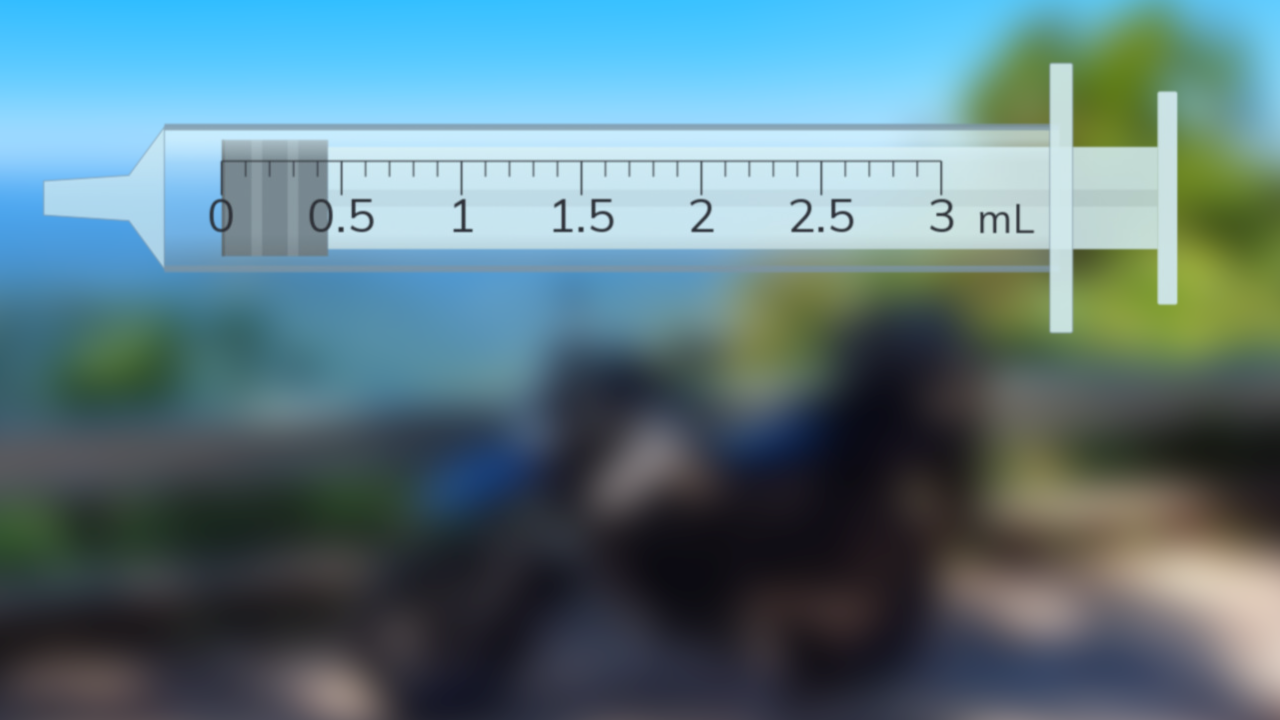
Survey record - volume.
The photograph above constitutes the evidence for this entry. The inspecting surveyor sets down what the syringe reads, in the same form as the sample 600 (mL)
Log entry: 0 (mL)
